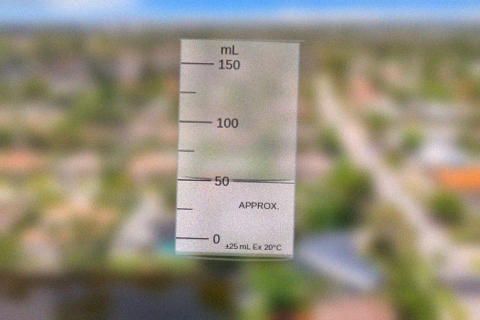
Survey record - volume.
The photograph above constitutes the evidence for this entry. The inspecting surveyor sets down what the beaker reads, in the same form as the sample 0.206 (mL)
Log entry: 50 (mL)
